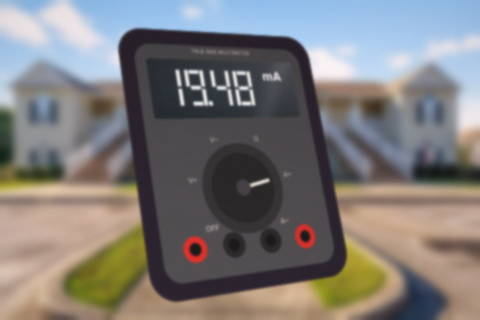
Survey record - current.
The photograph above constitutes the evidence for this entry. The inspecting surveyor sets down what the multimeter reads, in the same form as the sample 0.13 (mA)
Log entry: 19.48 (mA)
